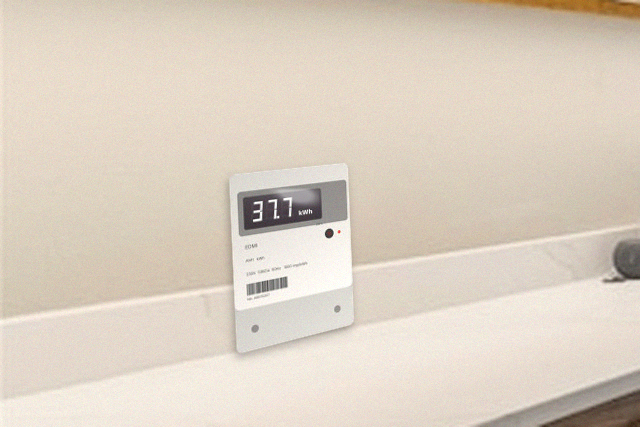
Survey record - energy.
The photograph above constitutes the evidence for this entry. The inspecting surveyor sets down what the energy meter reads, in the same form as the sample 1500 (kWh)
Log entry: 37.7 (kWh)
